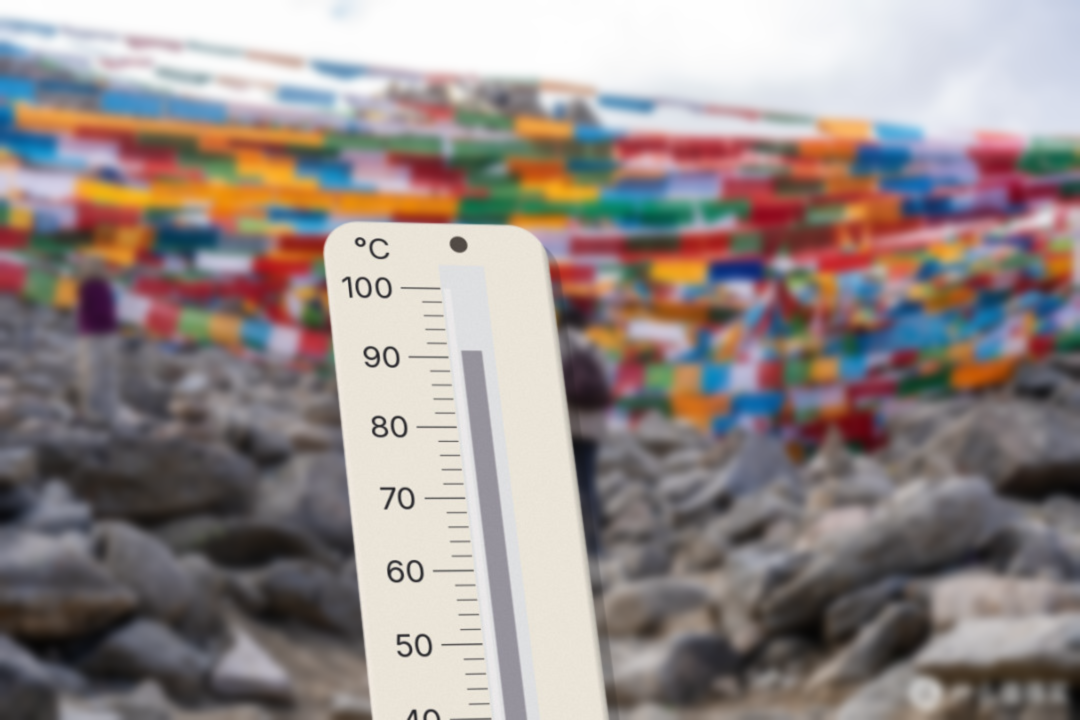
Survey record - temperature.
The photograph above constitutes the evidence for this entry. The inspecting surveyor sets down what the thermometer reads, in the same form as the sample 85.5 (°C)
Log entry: 91 (°C)
